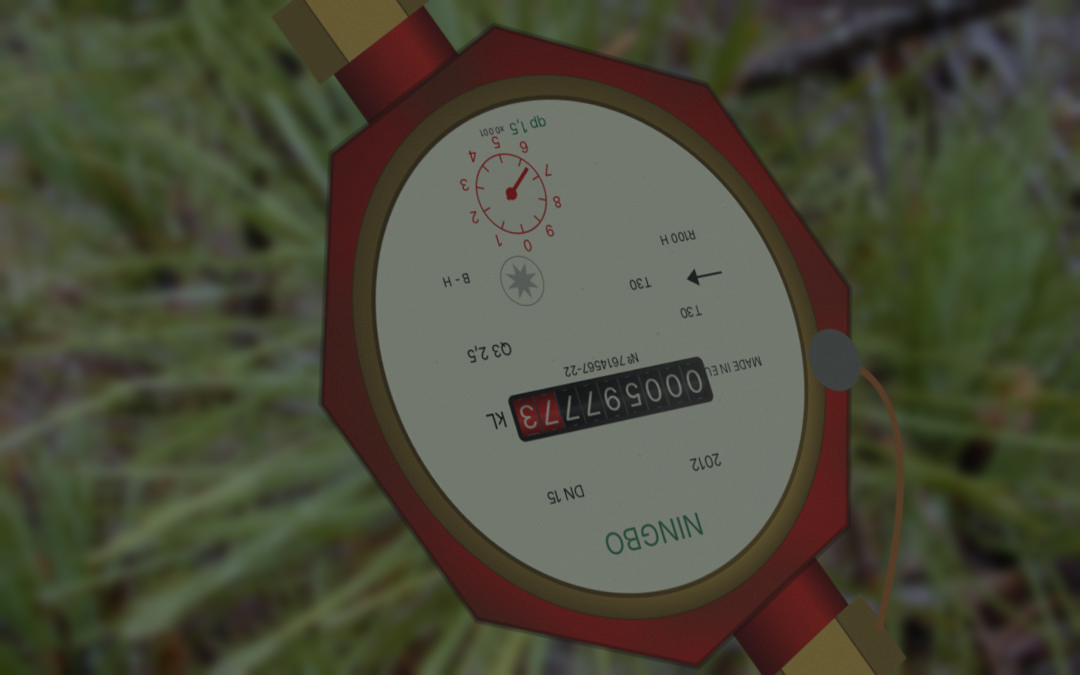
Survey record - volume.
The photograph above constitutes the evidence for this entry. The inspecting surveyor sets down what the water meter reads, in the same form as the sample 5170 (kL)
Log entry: 5977.736 (kL)
